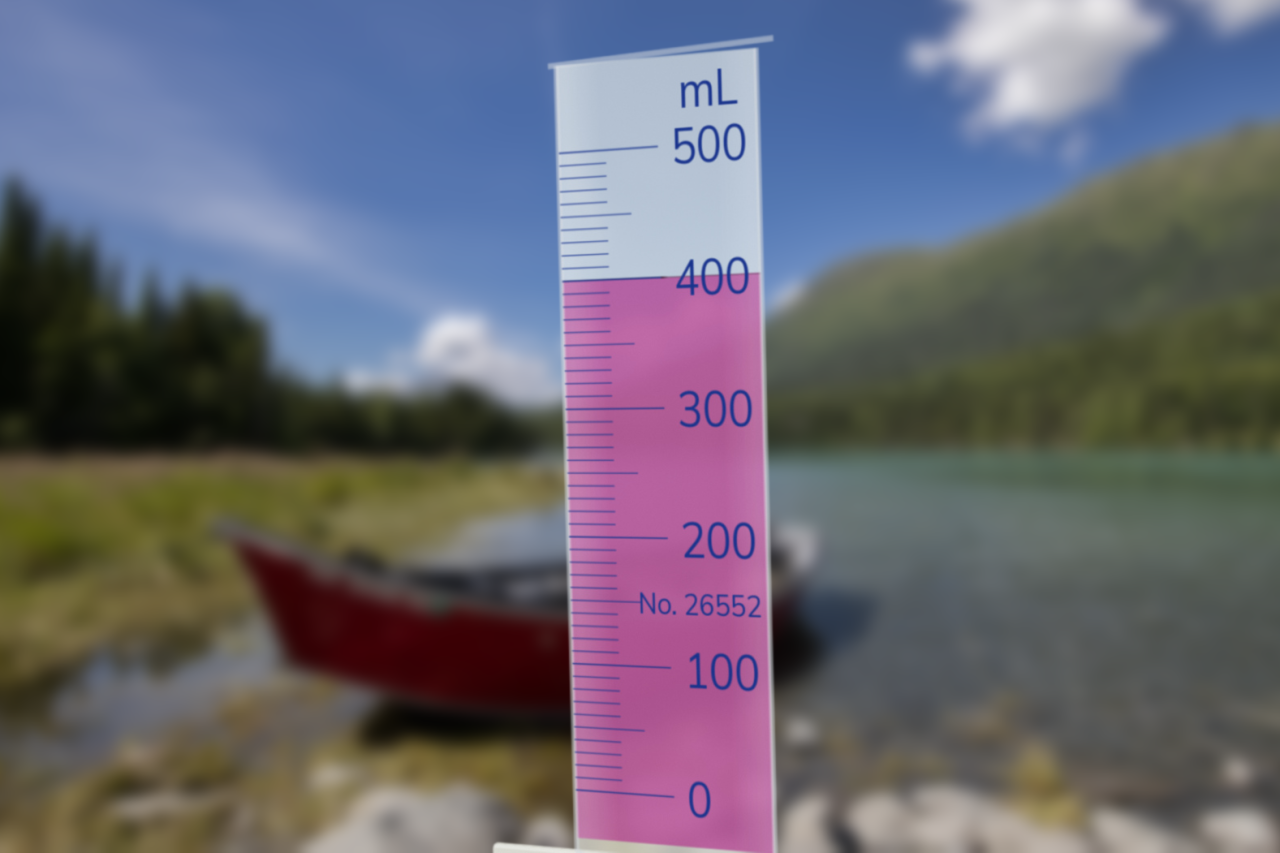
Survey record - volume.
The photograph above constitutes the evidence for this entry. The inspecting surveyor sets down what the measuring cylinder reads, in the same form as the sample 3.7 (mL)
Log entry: 400 (mL)
